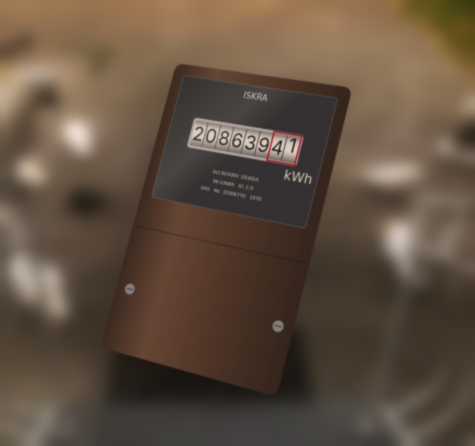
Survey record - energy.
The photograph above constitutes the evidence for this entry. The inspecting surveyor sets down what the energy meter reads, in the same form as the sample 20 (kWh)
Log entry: 208639.41 (kWh)
